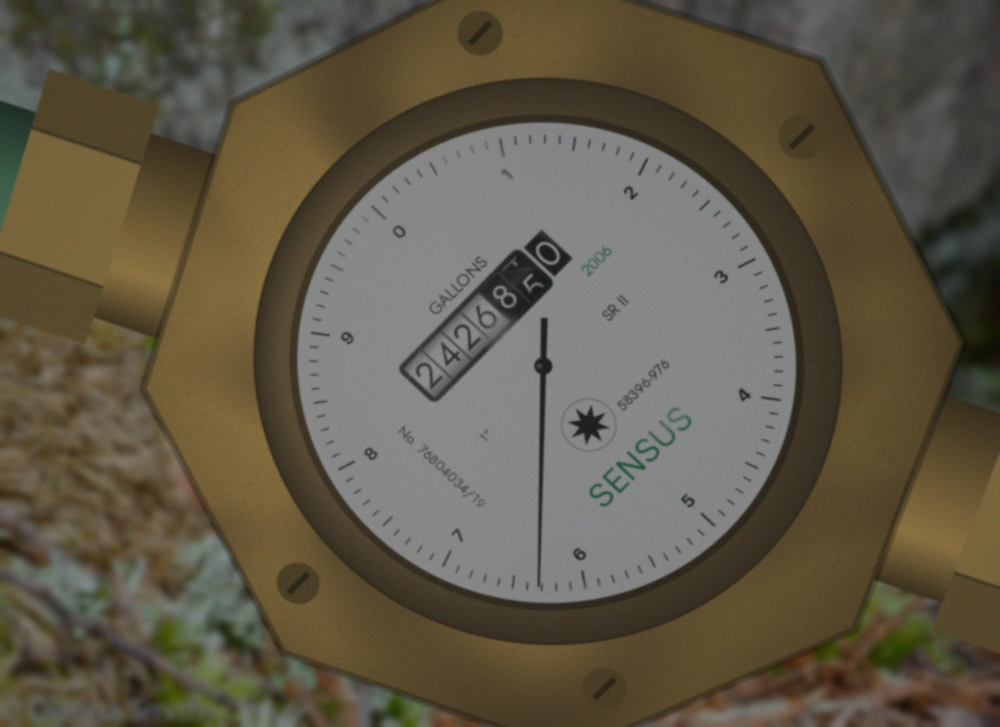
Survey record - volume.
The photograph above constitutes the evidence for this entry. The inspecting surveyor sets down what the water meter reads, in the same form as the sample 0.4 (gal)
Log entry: 2426846.3 (gal)
